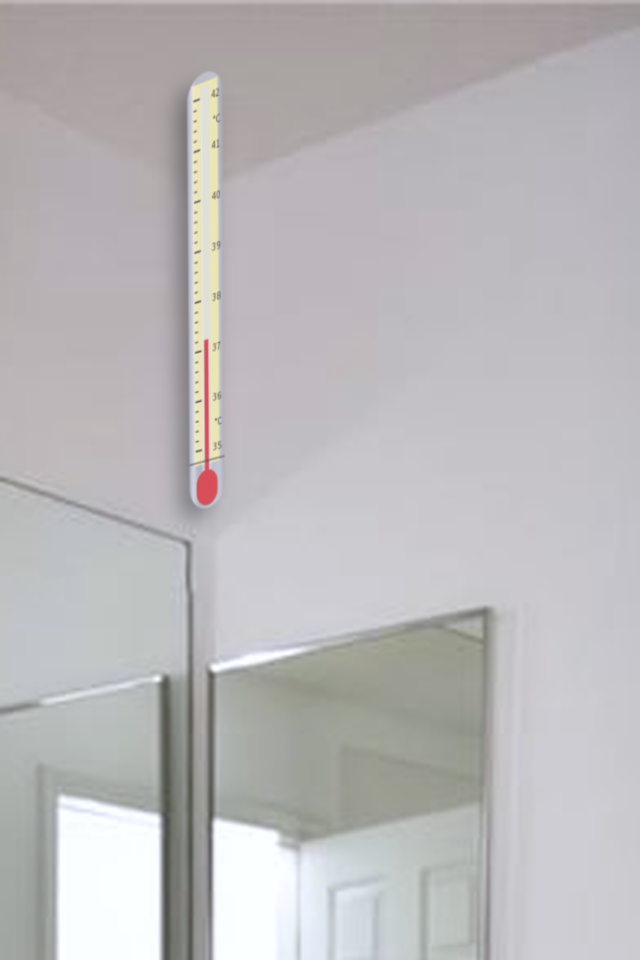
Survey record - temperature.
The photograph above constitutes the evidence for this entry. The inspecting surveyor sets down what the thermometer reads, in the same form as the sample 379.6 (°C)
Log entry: 37.2 (°C)
